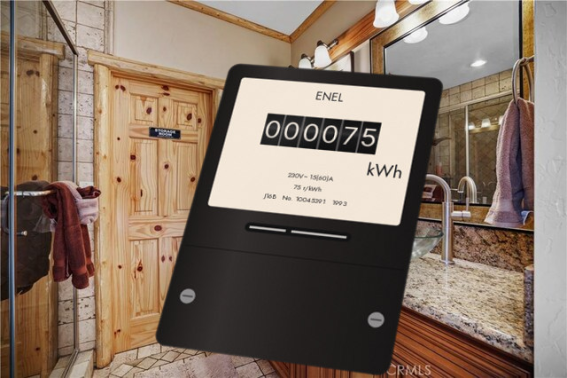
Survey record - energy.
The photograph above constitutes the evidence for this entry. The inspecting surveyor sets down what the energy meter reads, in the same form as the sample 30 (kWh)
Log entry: 75 (kWh)
